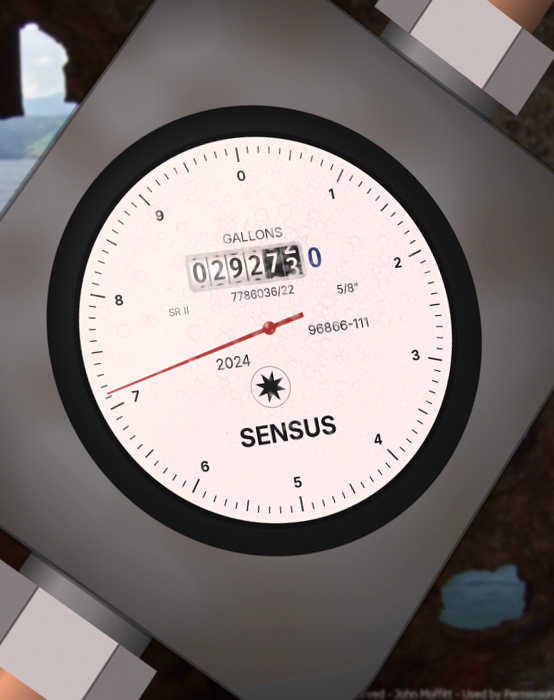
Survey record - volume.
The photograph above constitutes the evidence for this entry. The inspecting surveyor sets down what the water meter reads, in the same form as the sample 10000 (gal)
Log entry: 292727.1 (gal)
